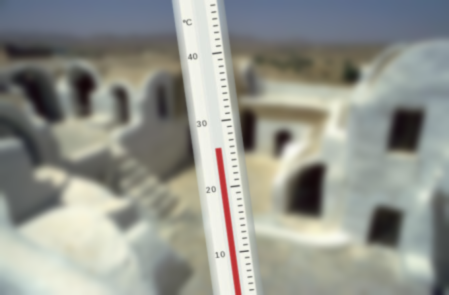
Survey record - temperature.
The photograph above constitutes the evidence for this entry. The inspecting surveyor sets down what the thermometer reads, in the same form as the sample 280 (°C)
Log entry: 26 (°C)
